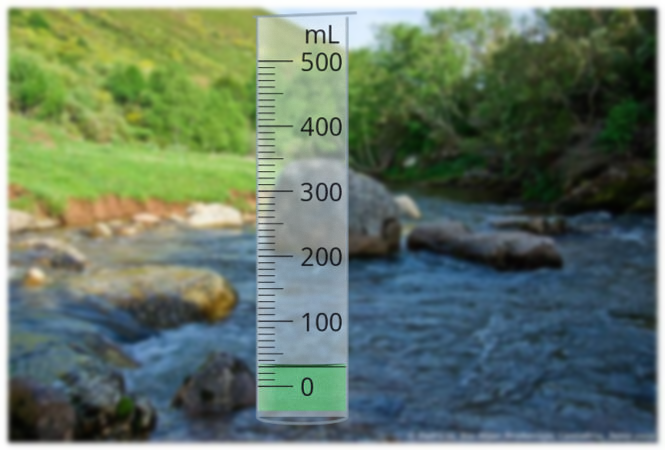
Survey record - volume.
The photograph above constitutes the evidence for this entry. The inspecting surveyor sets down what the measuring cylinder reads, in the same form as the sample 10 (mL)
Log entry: 30 (mL)
